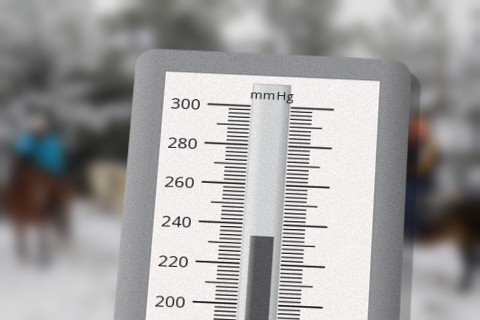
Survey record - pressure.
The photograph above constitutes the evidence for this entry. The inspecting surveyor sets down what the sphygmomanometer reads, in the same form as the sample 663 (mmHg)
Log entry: 234 (mmHg)
